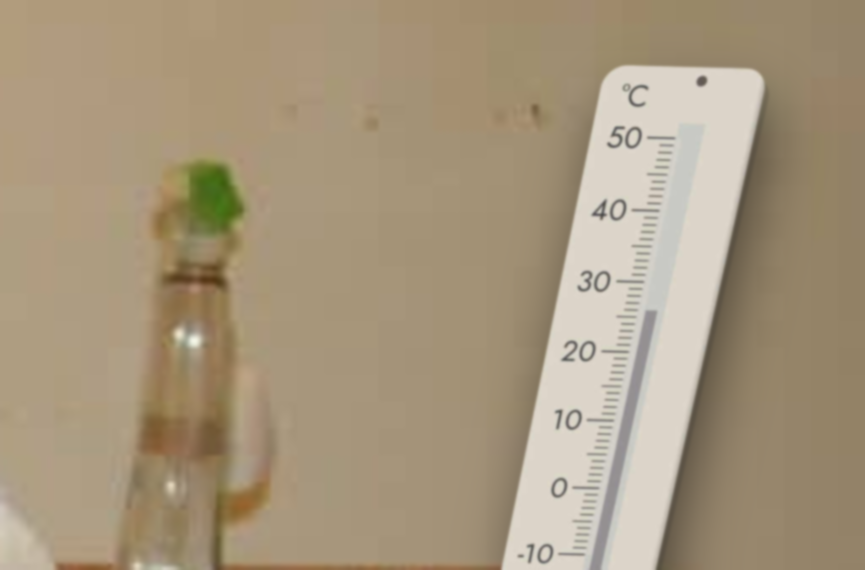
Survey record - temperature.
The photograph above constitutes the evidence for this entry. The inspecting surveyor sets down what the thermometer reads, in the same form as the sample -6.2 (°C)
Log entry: 26 (°C)
